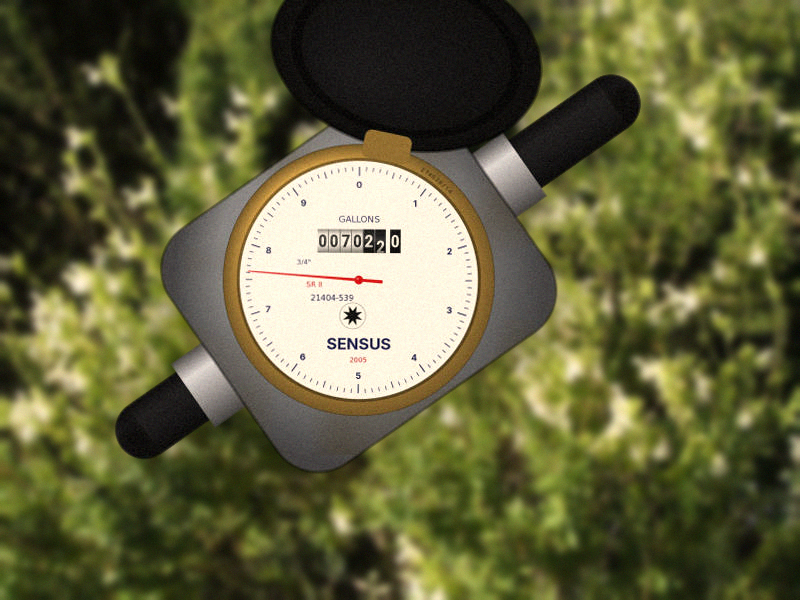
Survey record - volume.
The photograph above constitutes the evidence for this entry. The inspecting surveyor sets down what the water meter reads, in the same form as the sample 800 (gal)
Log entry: 70217.6 (gal)
